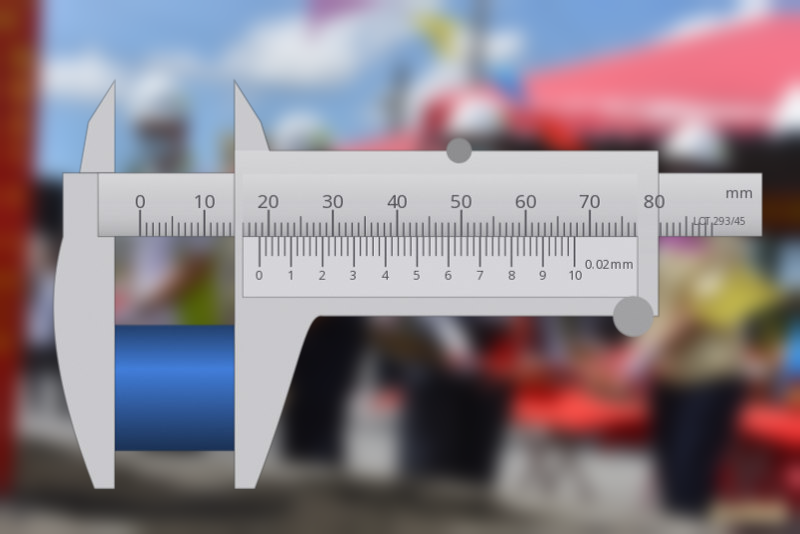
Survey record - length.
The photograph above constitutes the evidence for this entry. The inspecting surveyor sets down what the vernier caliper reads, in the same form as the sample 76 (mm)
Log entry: 18.6 (mm)
